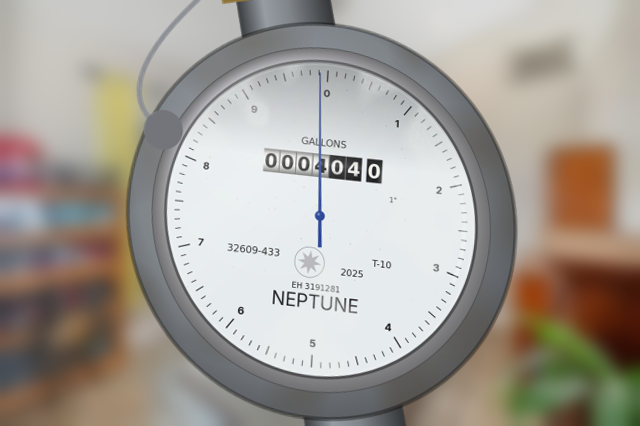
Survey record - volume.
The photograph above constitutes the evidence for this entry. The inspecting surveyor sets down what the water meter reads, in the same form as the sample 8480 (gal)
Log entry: 4039.9 (gal)
